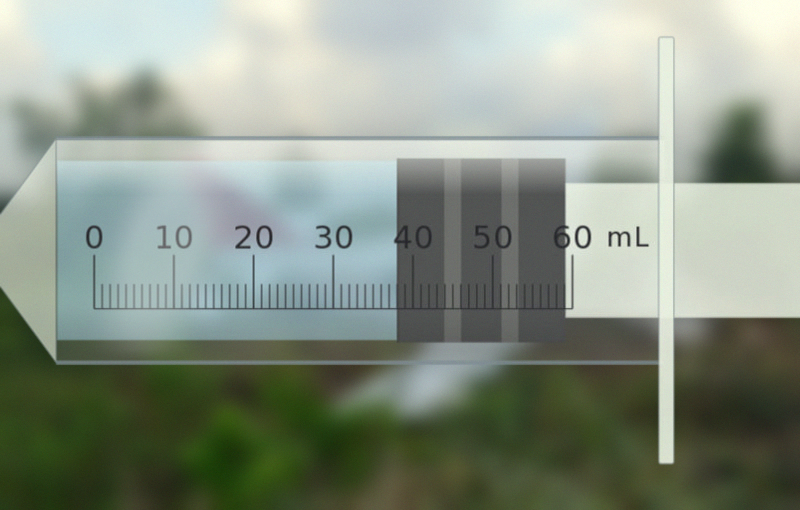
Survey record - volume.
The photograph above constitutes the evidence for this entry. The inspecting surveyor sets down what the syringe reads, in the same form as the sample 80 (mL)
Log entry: 38 (mL)
